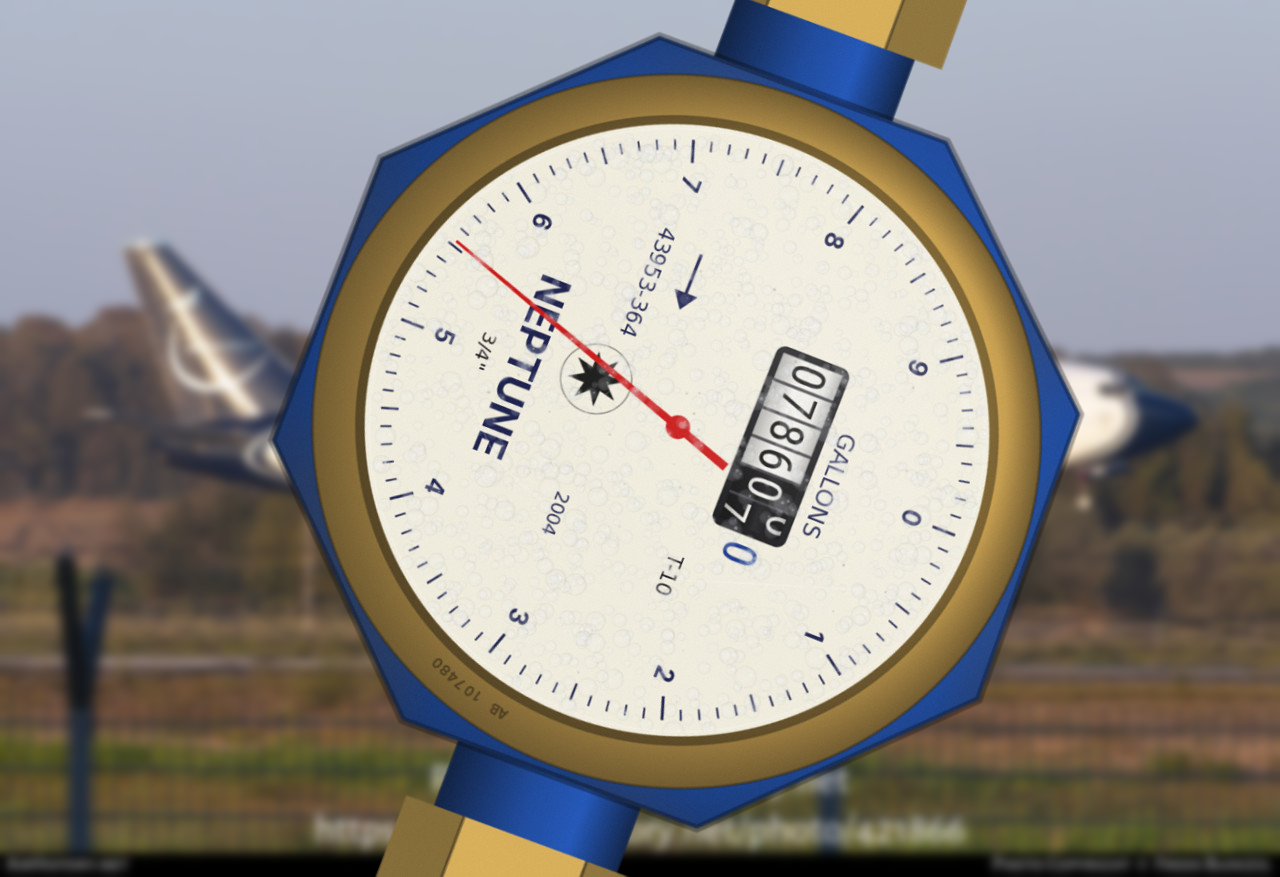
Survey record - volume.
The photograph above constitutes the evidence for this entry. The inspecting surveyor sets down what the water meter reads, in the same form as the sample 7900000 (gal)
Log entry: 786065.5 (gal)
